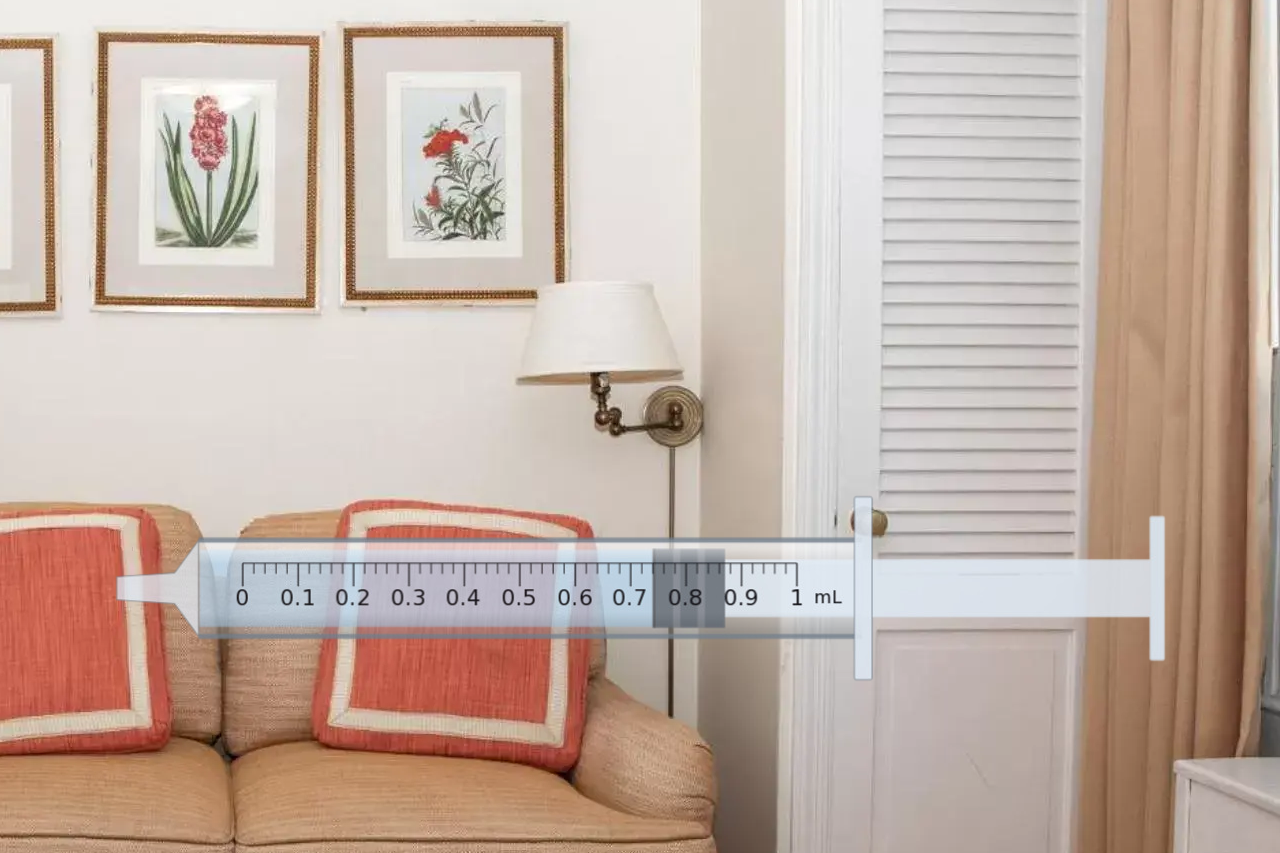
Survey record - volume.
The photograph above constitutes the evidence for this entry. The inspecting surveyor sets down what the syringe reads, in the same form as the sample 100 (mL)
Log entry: 0.74 (mL)
